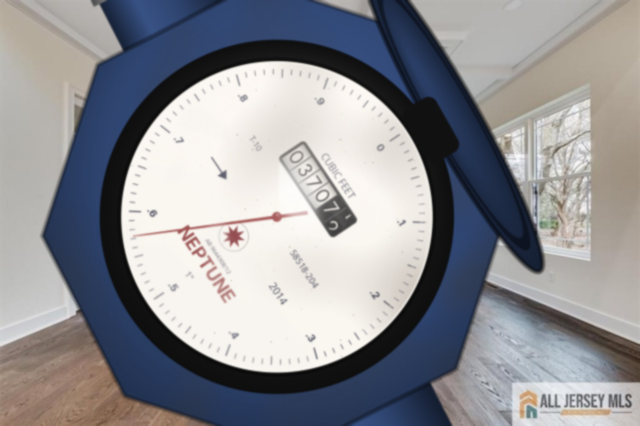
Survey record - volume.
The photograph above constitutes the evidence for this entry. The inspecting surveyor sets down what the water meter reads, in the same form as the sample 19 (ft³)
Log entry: 37071.57 (ft³)
